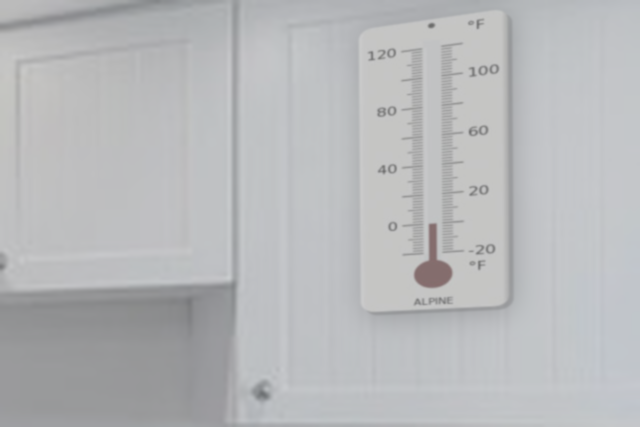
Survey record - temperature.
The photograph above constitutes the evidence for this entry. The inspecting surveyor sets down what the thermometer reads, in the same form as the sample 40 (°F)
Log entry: 0 (°F)
